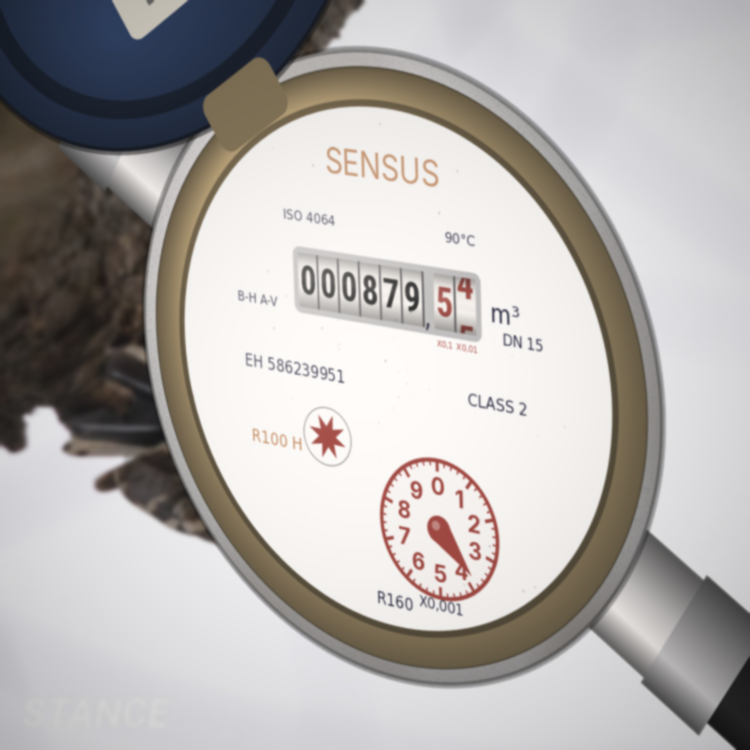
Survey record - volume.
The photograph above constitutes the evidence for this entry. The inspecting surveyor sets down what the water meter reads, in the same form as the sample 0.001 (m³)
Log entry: 879.543 (m³)
